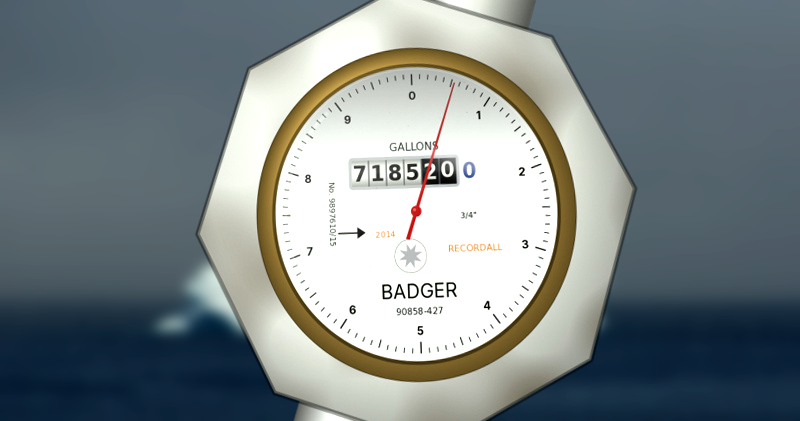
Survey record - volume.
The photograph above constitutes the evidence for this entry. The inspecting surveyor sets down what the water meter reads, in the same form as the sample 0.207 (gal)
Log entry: 7185200.5 (gal)
